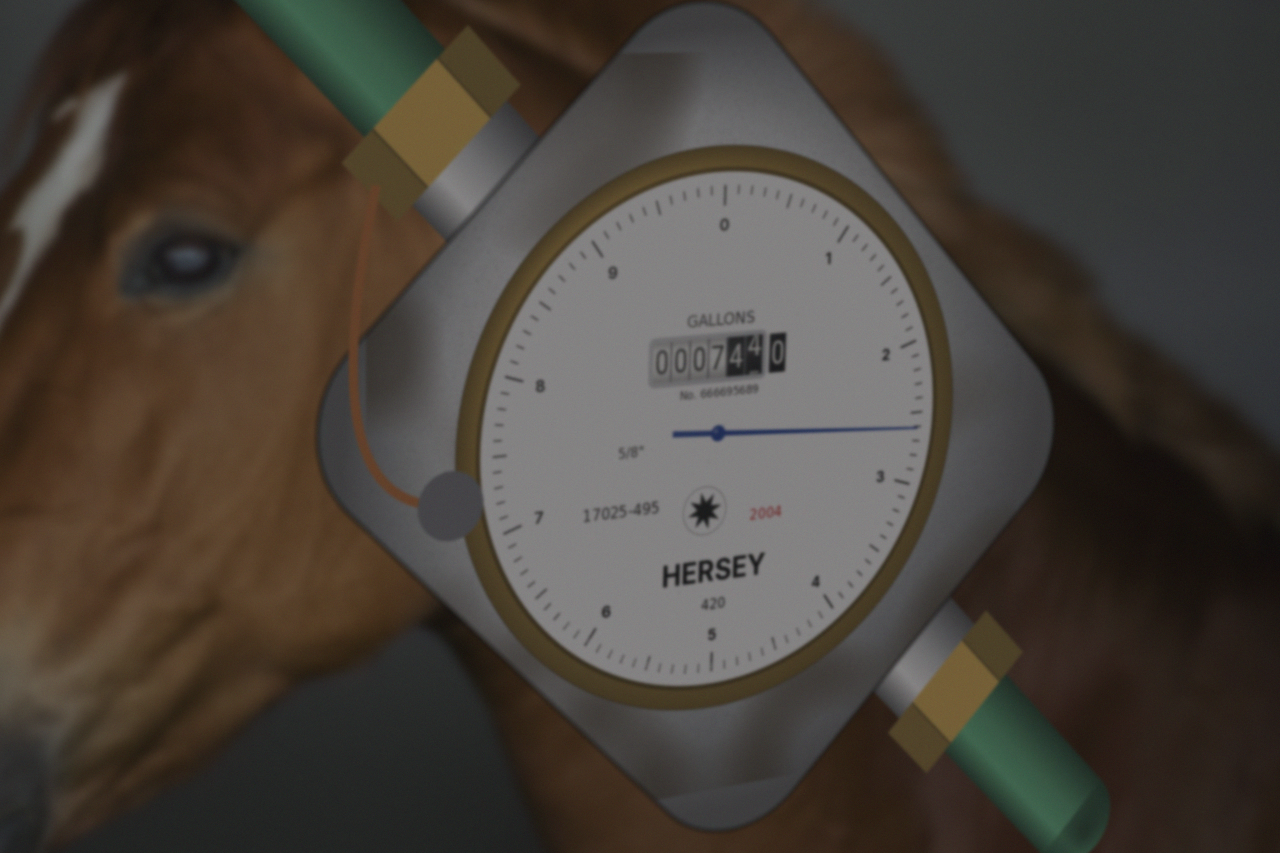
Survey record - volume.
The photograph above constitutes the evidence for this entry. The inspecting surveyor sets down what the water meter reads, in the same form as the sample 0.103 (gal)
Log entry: 7442.6 (gal)
